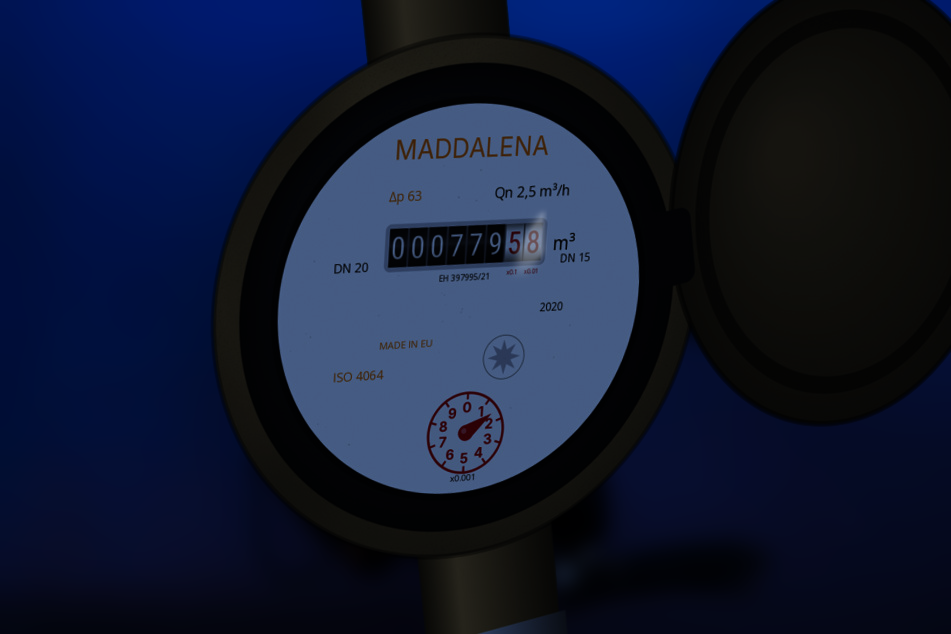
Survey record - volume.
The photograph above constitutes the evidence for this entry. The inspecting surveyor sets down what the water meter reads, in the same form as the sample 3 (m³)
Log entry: 779.581 (m³)
